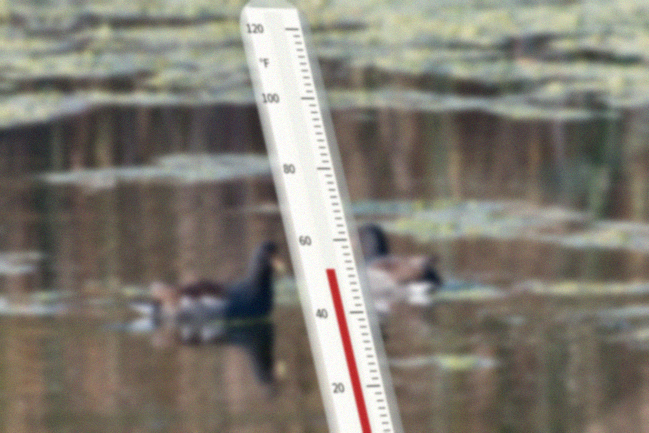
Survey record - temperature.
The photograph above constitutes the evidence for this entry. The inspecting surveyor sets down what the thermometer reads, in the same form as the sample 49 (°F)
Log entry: 52 (°F)
